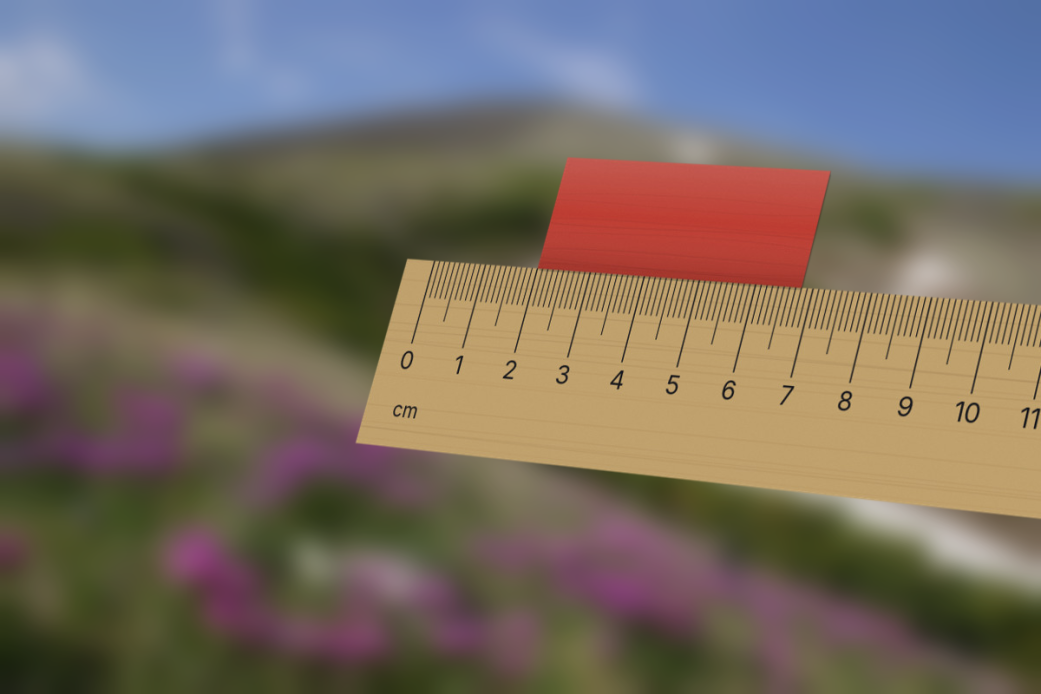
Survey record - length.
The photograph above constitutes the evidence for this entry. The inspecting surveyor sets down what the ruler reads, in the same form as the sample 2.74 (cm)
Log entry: 4.8 (cm)
